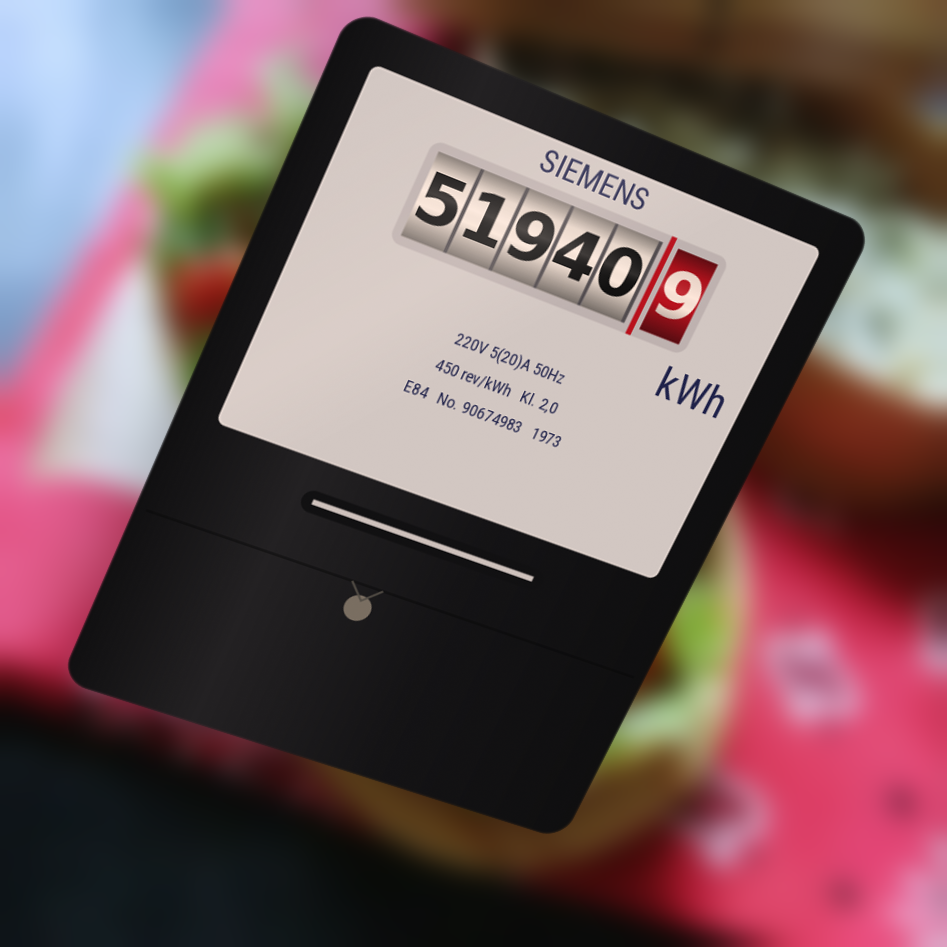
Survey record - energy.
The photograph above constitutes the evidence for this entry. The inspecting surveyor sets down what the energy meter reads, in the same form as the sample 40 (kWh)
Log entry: 51940.9 (kWh)
